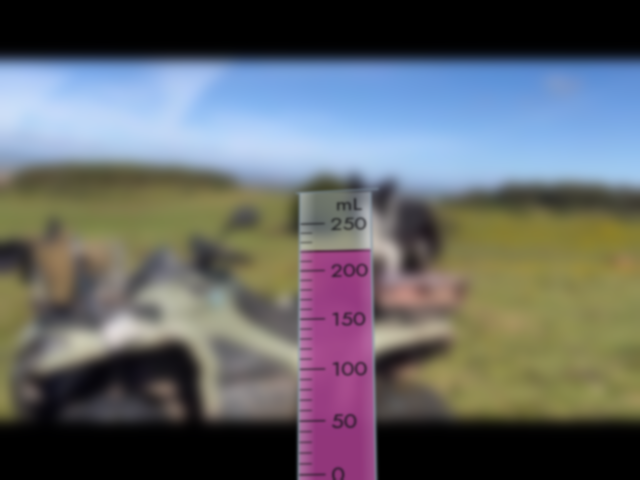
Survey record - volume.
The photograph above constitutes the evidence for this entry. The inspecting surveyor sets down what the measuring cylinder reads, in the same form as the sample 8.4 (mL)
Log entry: 220 (mL)
